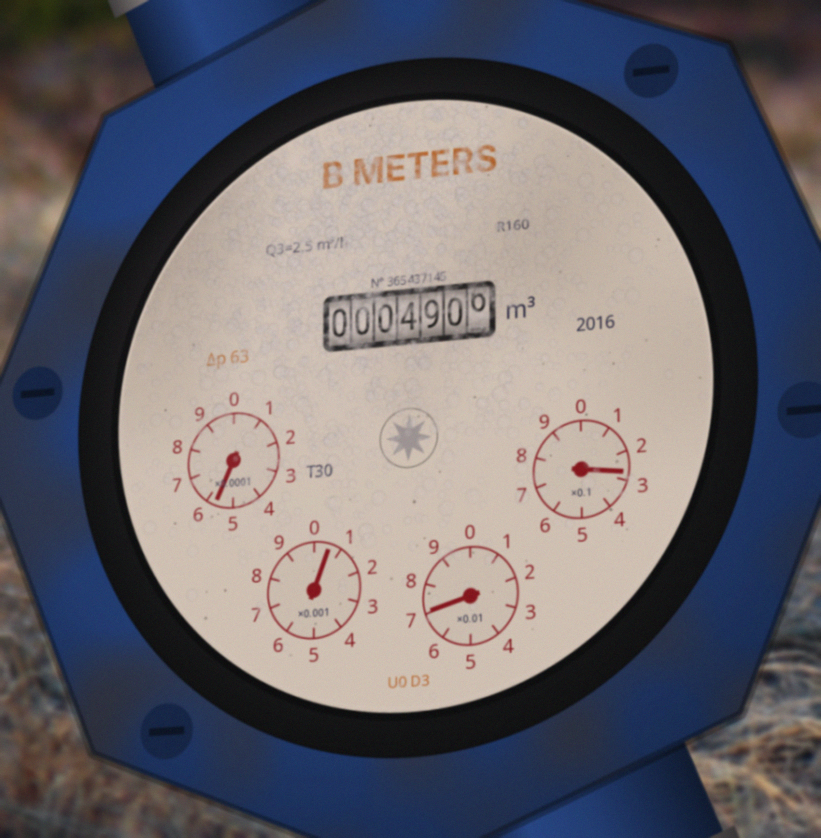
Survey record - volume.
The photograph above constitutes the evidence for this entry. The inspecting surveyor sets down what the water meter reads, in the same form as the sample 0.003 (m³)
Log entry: 4906.2705 (m³)
